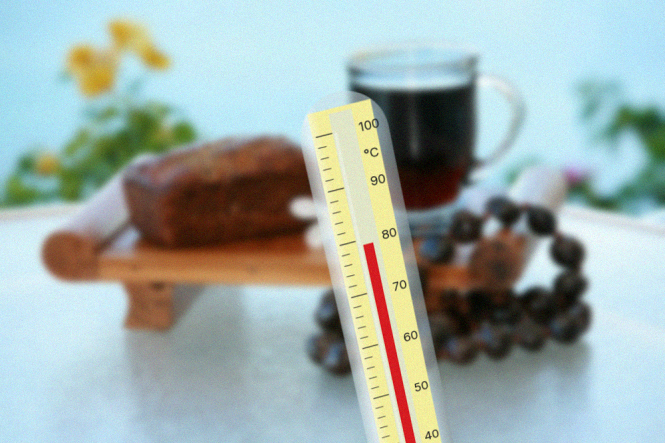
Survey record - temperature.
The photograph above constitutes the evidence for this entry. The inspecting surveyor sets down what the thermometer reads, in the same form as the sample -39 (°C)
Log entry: 79 (°C)
